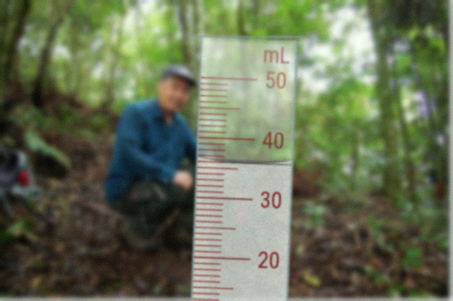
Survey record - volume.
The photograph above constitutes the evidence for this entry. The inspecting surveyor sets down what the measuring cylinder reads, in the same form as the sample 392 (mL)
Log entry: 36 (mL)
